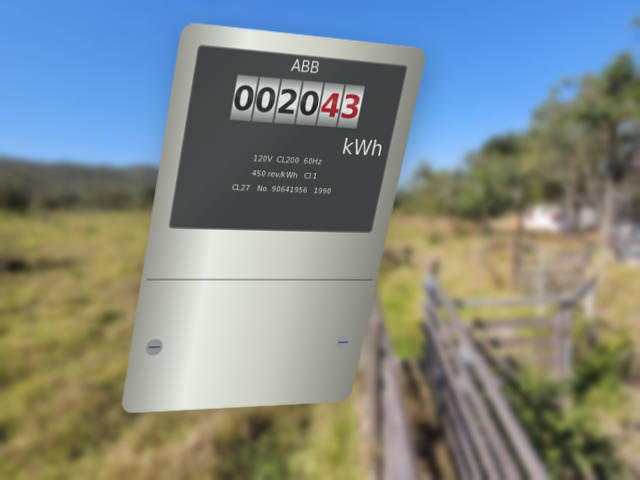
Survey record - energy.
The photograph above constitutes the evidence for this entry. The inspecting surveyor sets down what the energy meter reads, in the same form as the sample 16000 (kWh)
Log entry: 20.43 (kWh)
